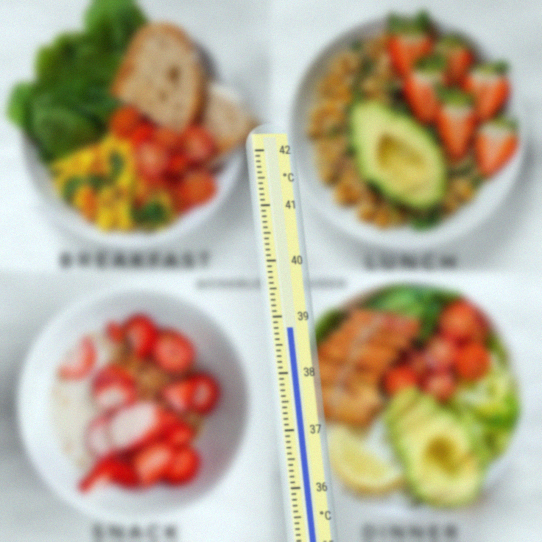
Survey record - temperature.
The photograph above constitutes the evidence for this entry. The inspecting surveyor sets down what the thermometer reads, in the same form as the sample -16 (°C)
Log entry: 38.8 (°C)
